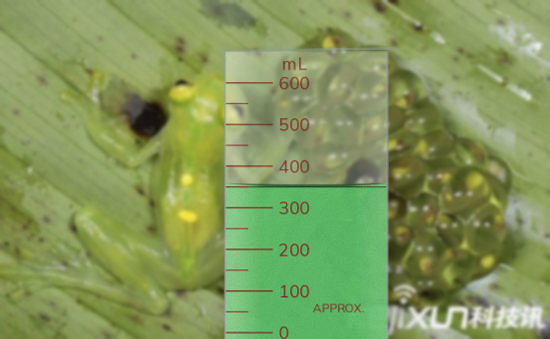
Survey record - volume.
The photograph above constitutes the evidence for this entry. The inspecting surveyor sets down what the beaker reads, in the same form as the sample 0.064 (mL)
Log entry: 350 (mL)
